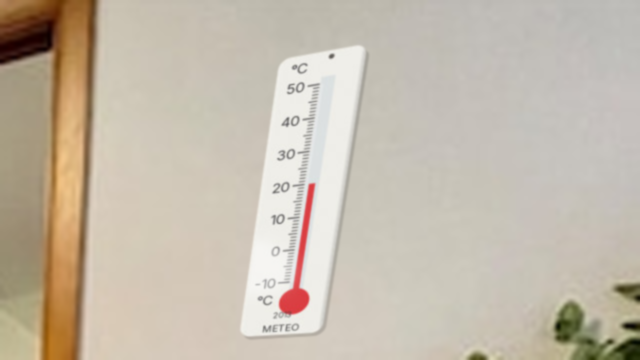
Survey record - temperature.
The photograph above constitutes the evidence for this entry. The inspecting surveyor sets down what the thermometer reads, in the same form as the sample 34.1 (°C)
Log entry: 20 (°C)
